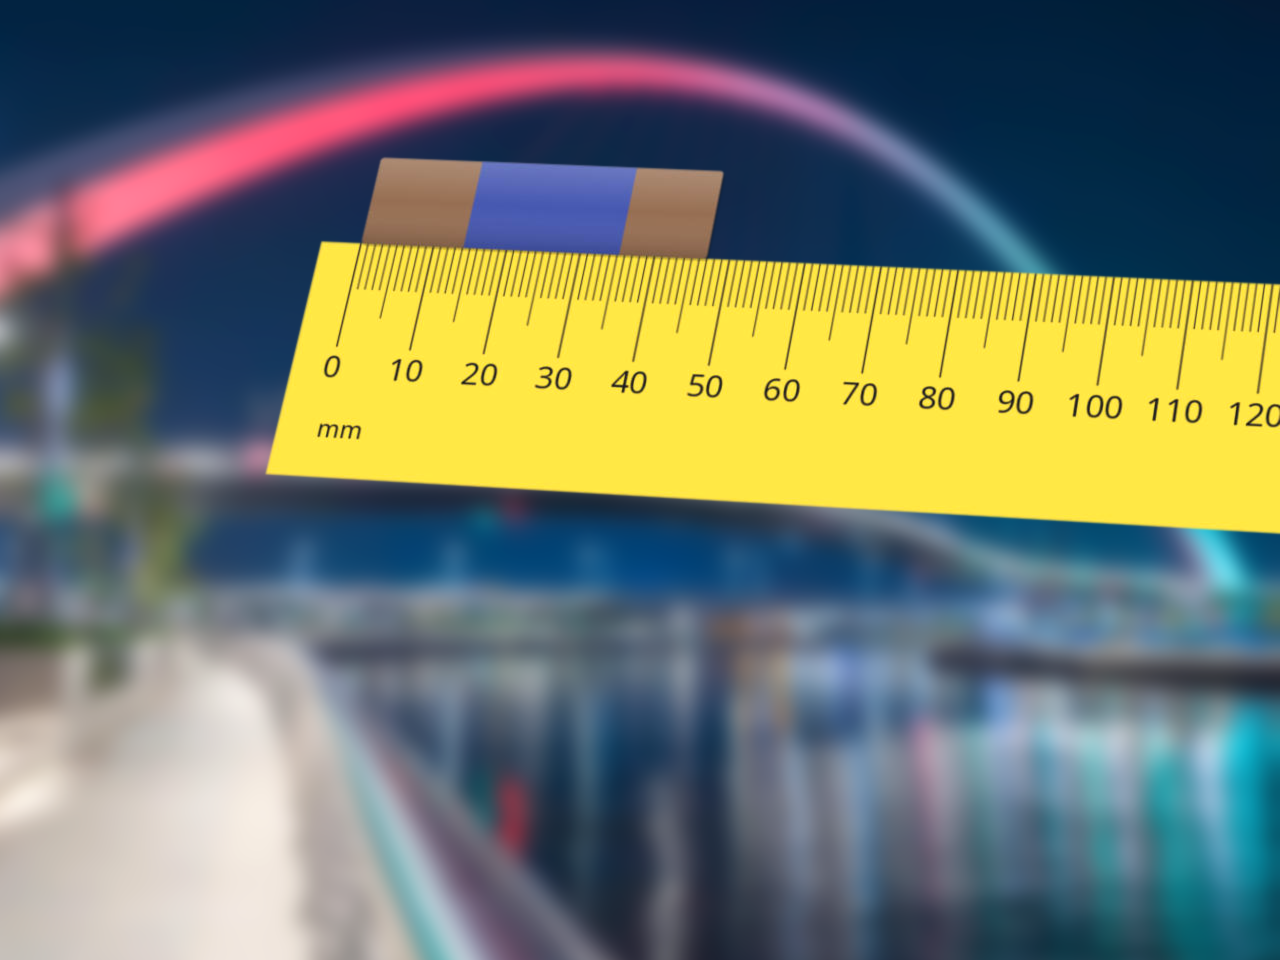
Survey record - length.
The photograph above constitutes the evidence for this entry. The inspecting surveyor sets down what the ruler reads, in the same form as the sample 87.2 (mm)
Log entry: 47 (mm)
